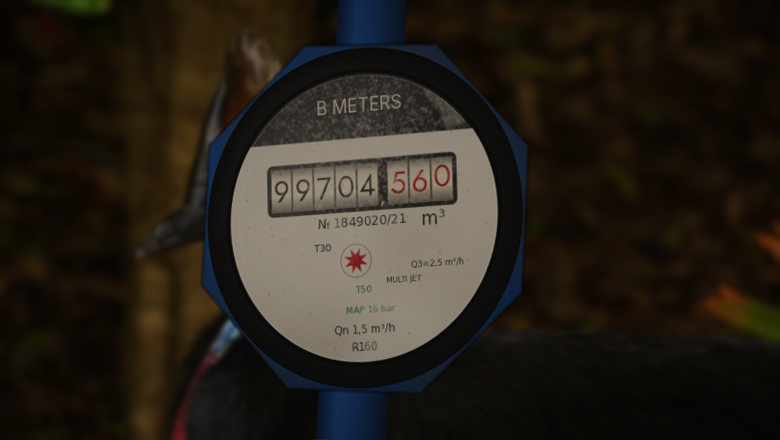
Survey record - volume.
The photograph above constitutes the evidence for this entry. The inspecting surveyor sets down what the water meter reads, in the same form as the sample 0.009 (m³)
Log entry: 99704.560 (m³)
